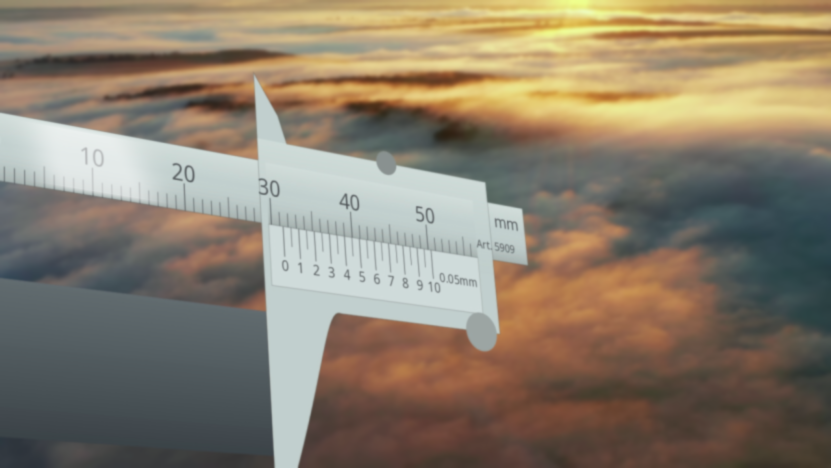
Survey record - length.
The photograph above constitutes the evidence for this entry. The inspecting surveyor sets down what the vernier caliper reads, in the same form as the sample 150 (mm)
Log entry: 31.4 (mm)
